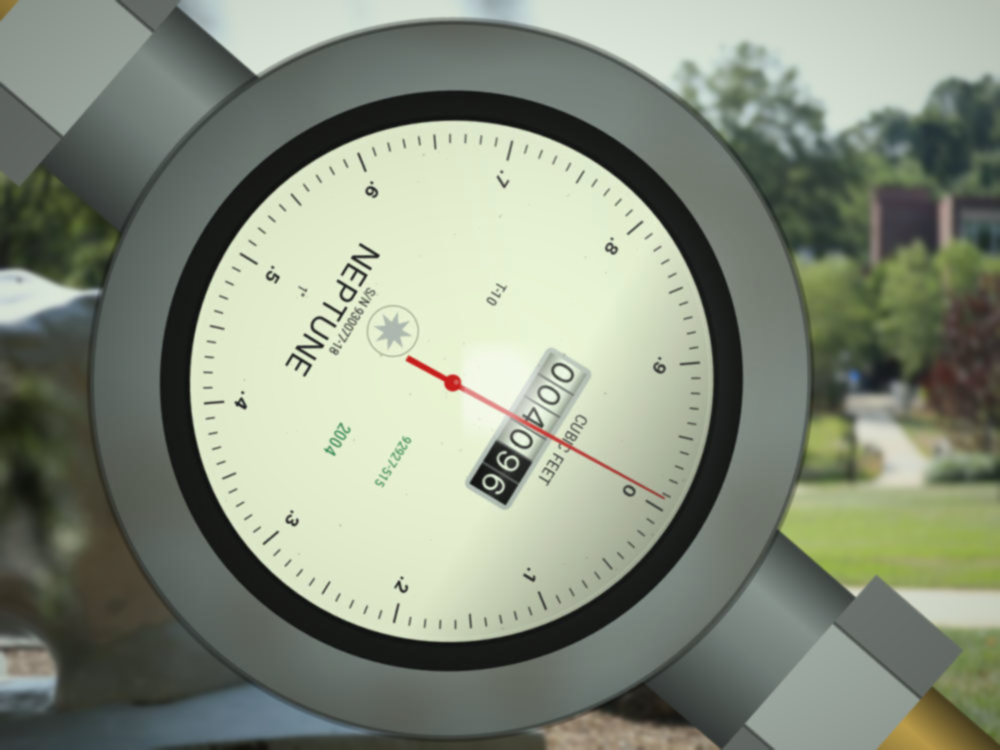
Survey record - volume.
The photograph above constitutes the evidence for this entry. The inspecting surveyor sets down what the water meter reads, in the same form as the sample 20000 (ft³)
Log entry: 4095.99 (ft³)
